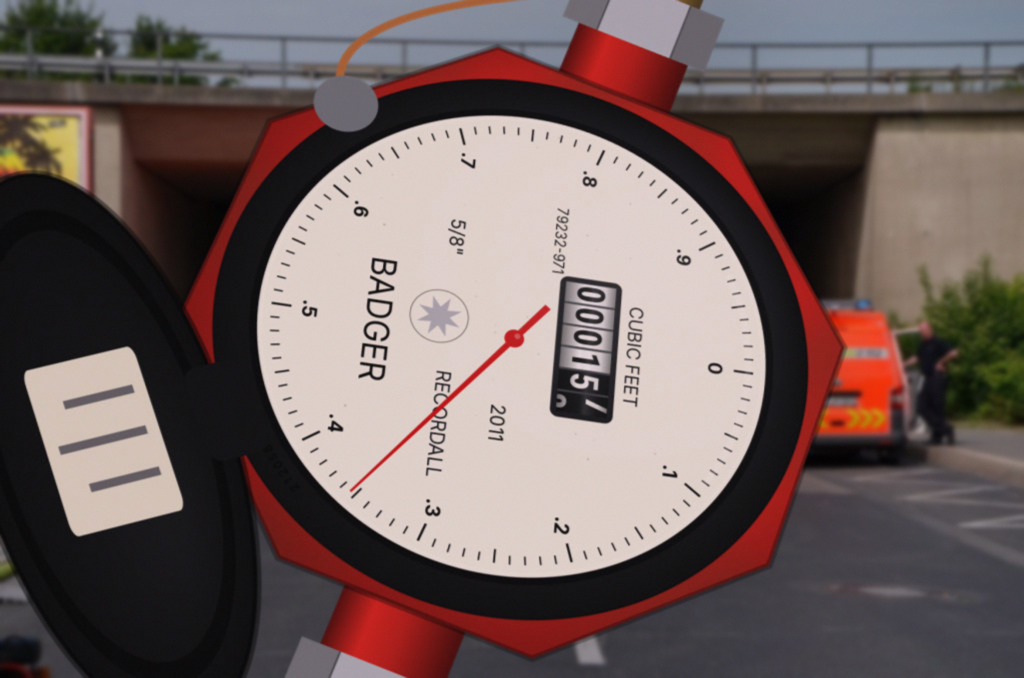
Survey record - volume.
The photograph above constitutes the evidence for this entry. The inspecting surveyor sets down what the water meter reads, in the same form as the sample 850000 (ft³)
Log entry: 157.35 (ft³)
